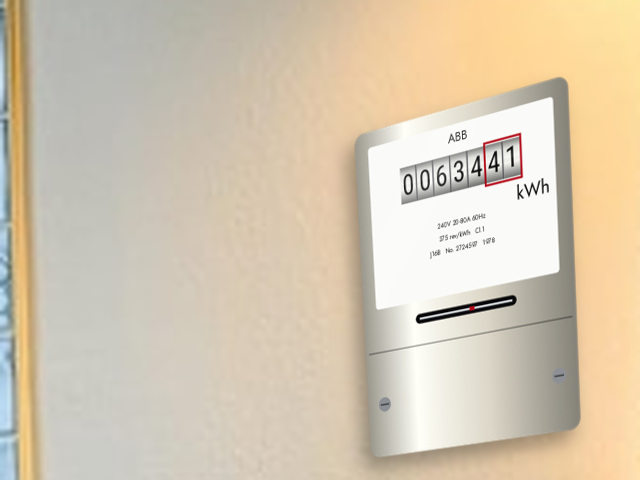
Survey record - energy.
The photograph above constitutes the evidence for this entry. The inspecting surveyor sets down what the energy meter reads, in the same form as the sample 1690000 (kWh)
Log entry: 634.41 (kWh)
